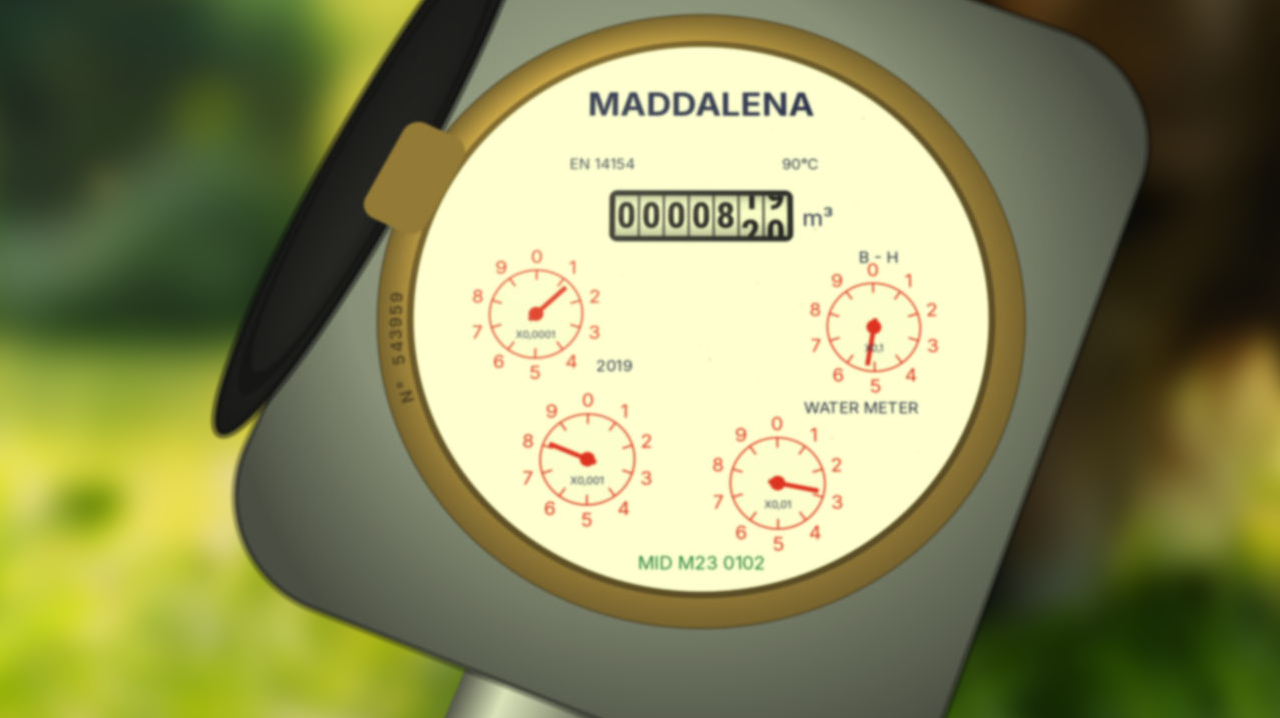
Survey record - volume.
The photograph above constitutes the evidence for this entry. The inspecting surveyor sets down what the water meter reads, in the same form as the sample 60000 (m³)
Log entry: 819.5281 (m³)
